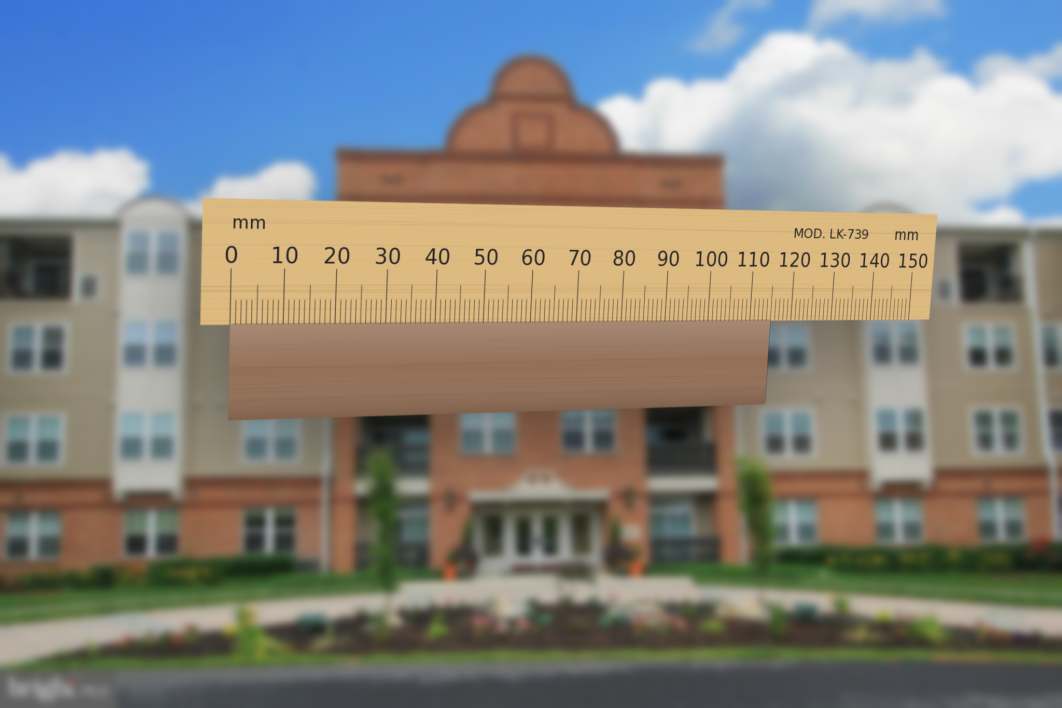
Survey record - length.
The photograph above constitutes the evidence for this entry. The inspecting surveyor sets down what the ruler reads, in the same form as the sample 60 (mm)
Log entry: 115 (mm)
